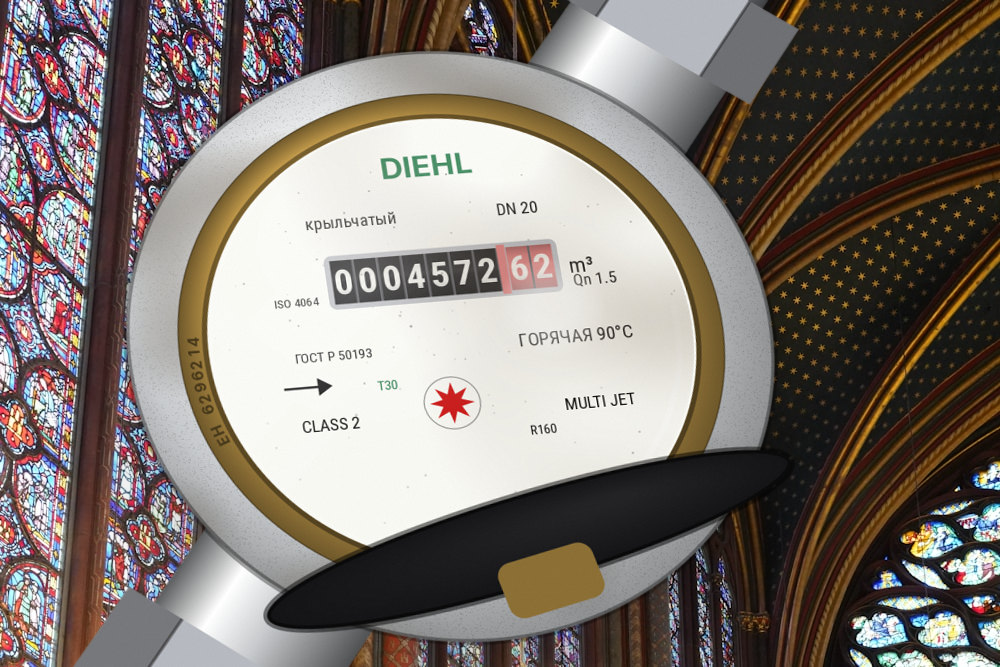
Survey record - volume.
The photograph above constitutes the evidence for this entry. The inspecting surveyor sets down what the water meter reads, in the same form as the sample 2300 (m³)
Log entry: 4572.62 (m³)
